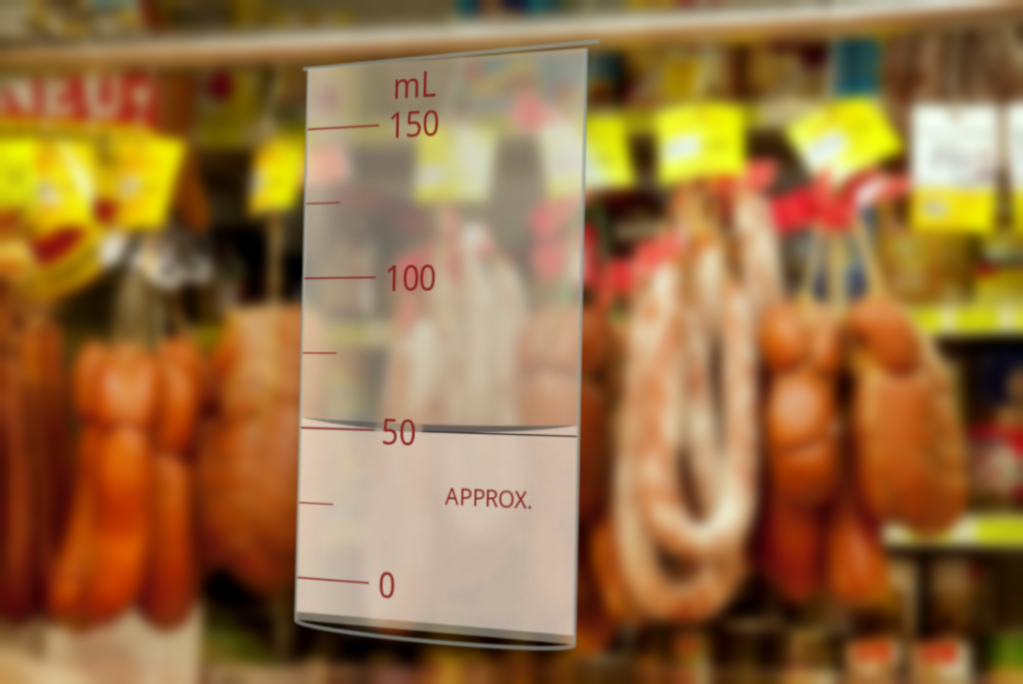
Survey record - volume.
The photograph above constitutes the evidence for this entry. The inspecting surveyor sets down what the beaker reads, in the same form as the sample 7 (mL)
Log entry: 50 (mL)
